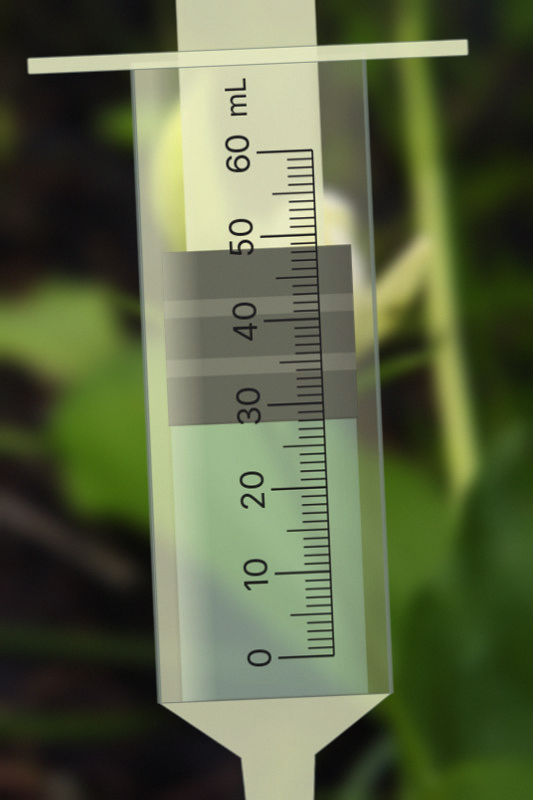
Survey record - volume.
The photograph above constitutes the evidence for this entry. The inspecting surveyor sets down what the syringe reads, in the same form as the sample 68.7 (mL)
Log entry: 28 (mL)
